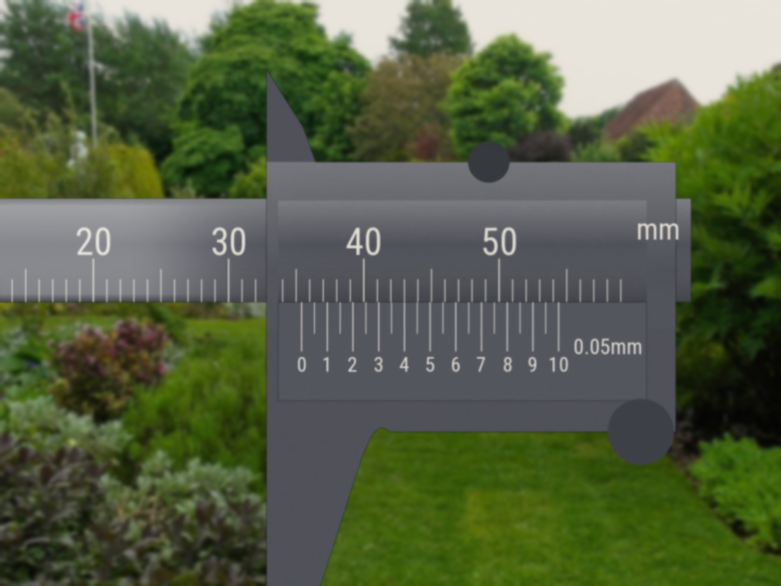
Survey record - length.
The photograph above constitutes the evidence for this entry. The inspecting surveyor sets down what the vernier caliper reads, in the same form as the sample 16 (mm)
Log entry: 35.4 (mm)
